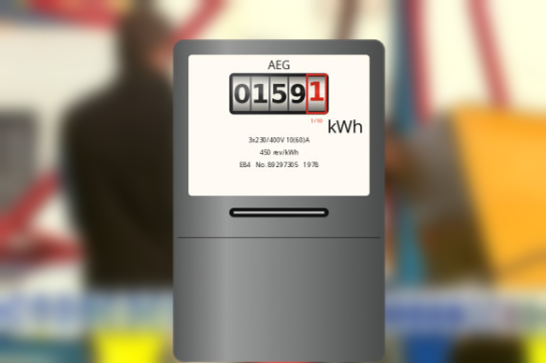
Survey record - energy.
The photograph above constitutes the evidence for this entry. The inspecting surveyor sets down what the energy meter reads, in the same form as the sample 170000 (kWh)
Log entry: 159.1 (kWh)
